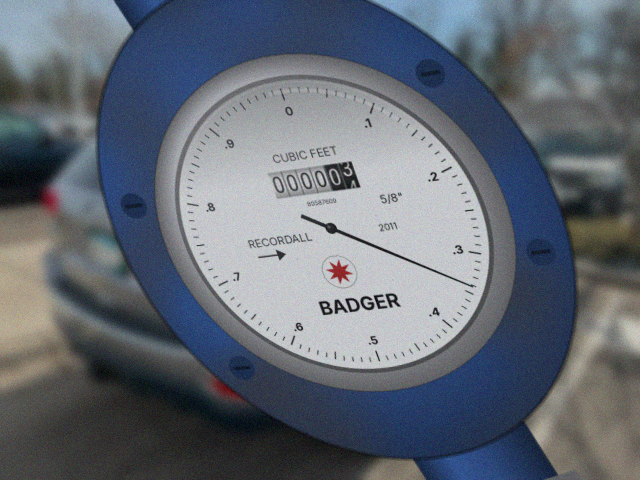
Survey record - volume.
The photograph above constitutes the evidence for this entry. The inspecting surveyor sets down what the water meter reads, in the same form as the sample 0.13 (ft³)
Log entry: 3.34 (ft³)
